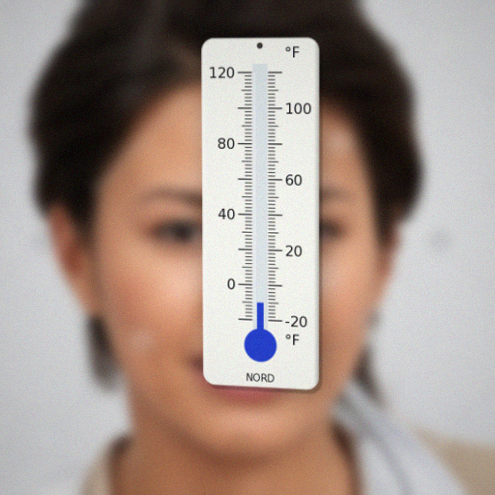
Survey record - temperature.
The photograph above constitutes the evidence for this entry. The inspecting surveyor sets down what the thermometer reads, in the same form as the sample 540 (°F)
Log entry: -10 (°F)
